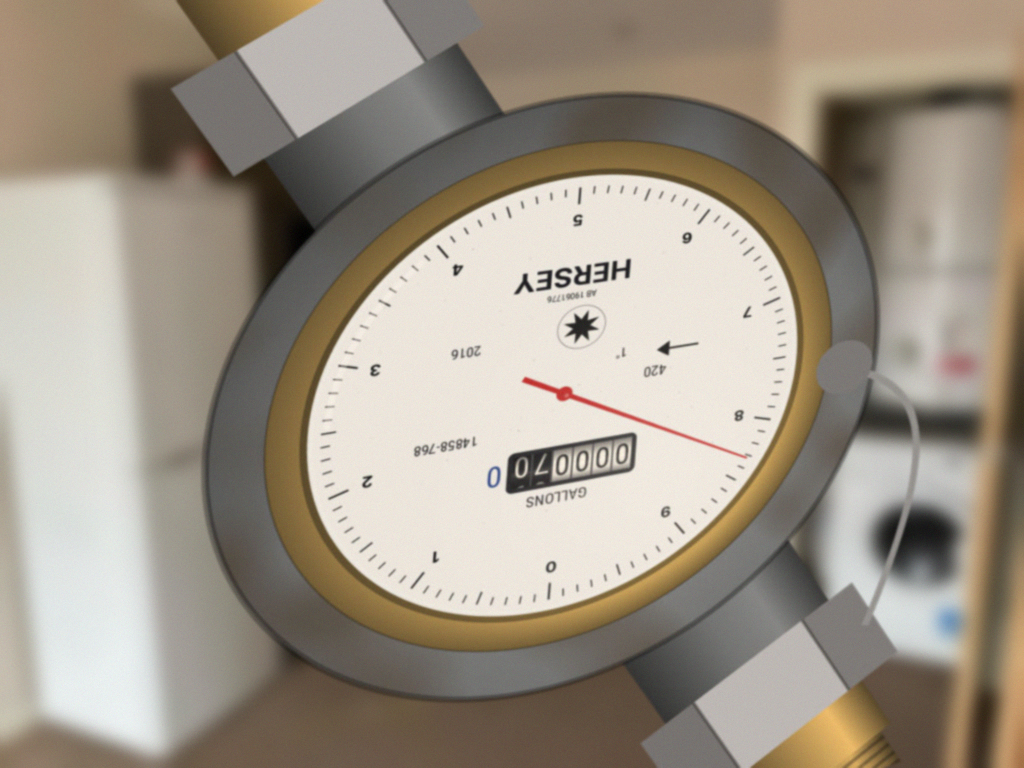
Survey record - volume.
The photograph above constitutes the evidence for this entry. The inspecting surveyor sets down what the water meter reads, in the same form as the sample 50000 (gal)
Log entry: 698.3 (gal)
